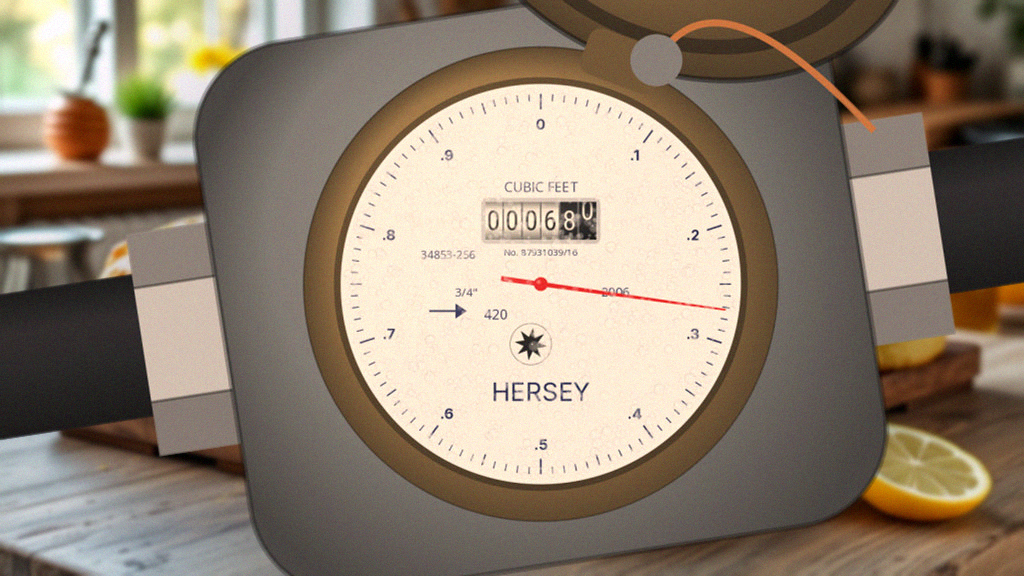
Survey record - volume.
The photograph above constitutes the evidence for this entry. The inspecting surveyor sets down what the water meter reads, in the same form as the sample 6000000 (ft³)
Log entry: 680.27 (ft³)
